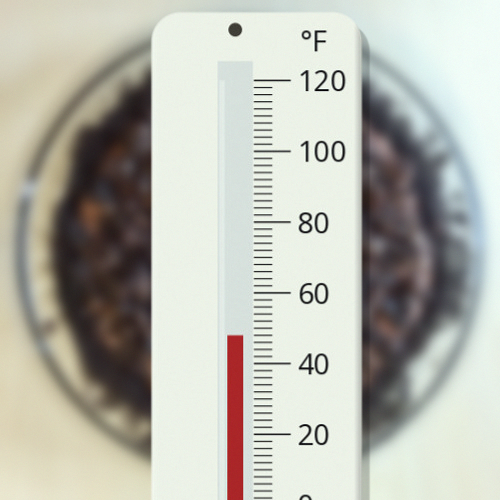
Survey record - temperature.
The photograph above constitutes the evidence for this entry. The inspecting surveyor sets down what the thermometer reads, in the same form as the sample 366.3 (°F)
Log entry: 48 (°F)
